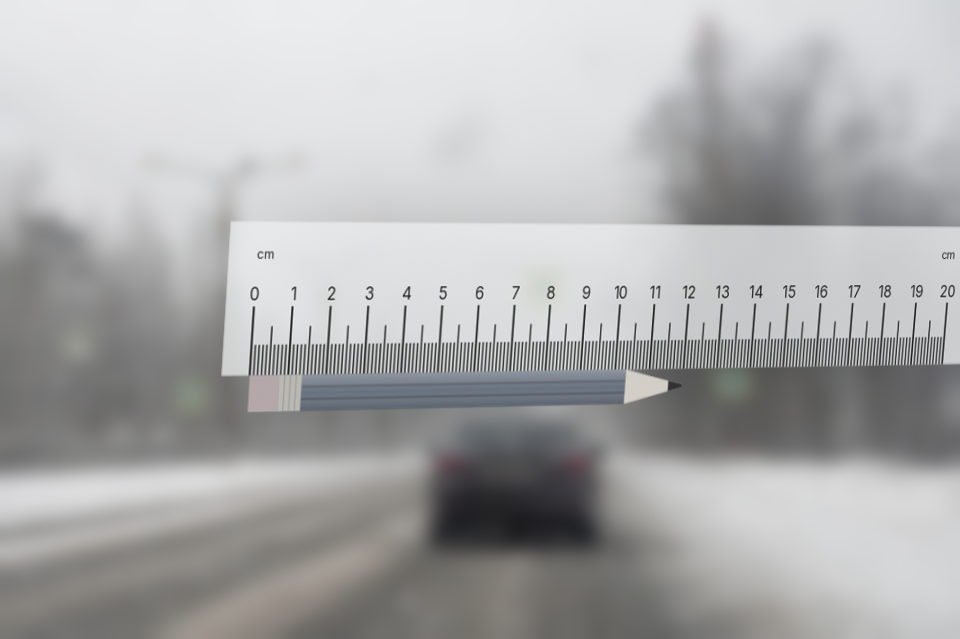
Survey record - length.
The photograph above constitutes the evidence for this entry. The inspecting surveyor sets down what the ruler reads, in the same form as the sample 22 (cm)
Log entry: 12 (cm)
